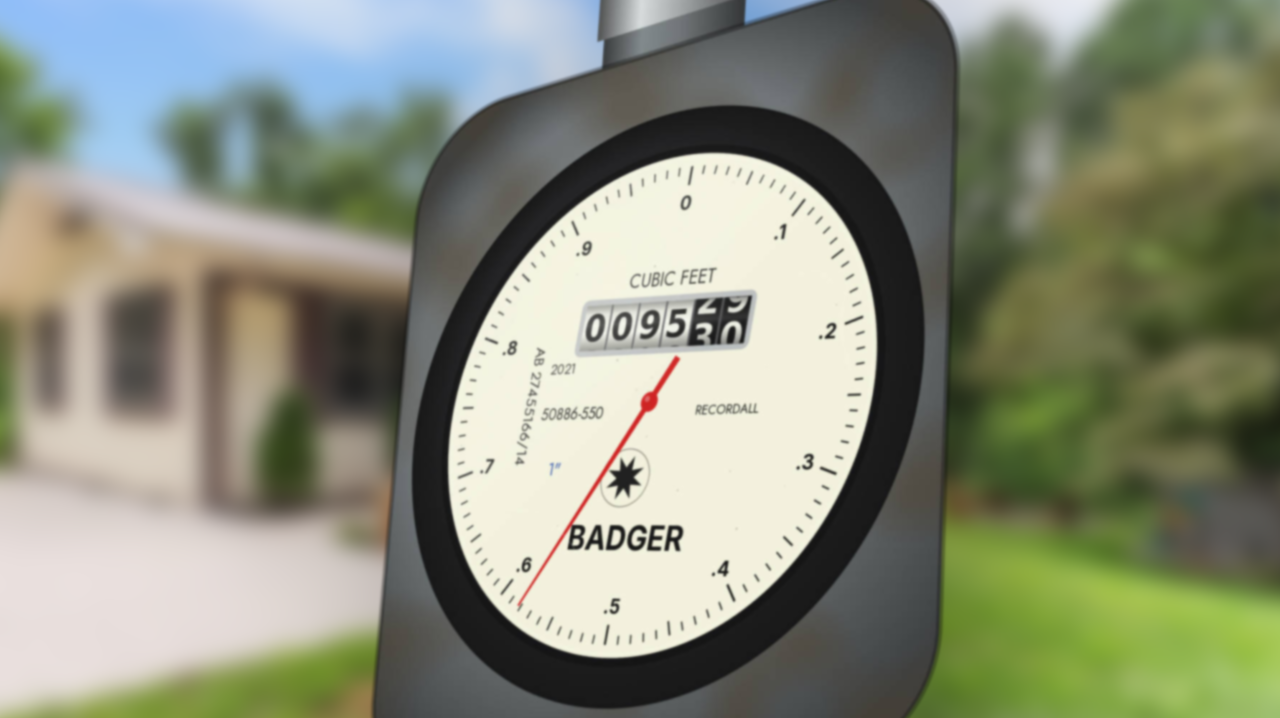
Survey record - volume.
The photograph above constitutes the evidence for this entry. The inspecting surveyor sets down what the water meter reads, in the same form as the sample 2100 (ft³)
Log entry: 9529.58 (ft³)
